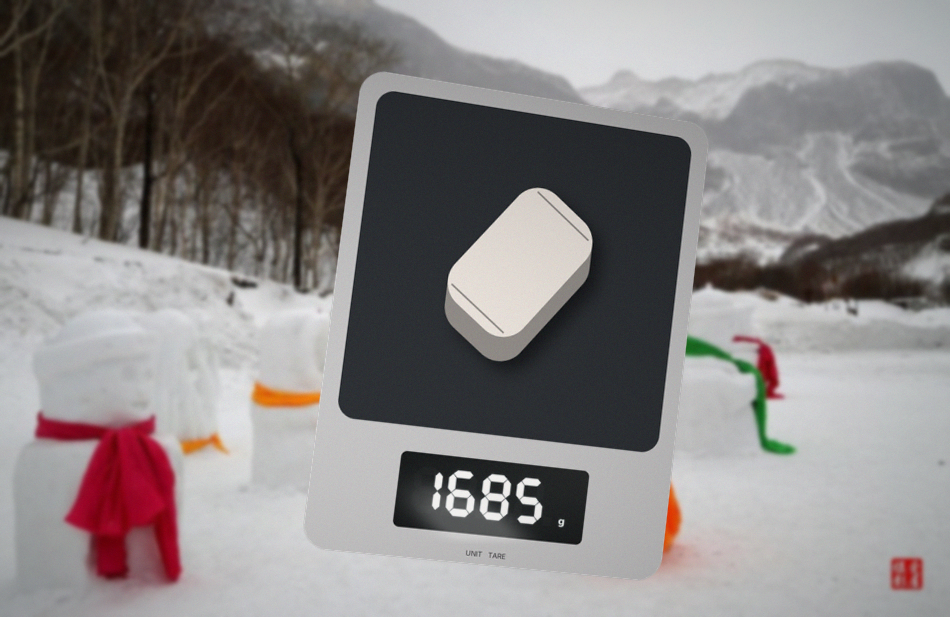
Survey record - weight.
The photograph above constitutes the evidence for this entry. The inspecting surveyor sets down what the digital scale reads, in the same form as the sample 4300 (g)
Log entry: 1685 (g)
